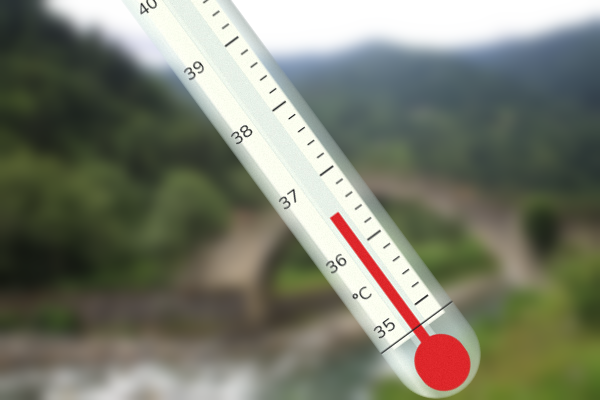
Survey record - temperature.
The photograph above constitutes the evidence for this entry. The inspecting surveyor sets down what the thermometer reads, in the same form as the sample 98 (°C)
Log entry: 36.5 (°C)
